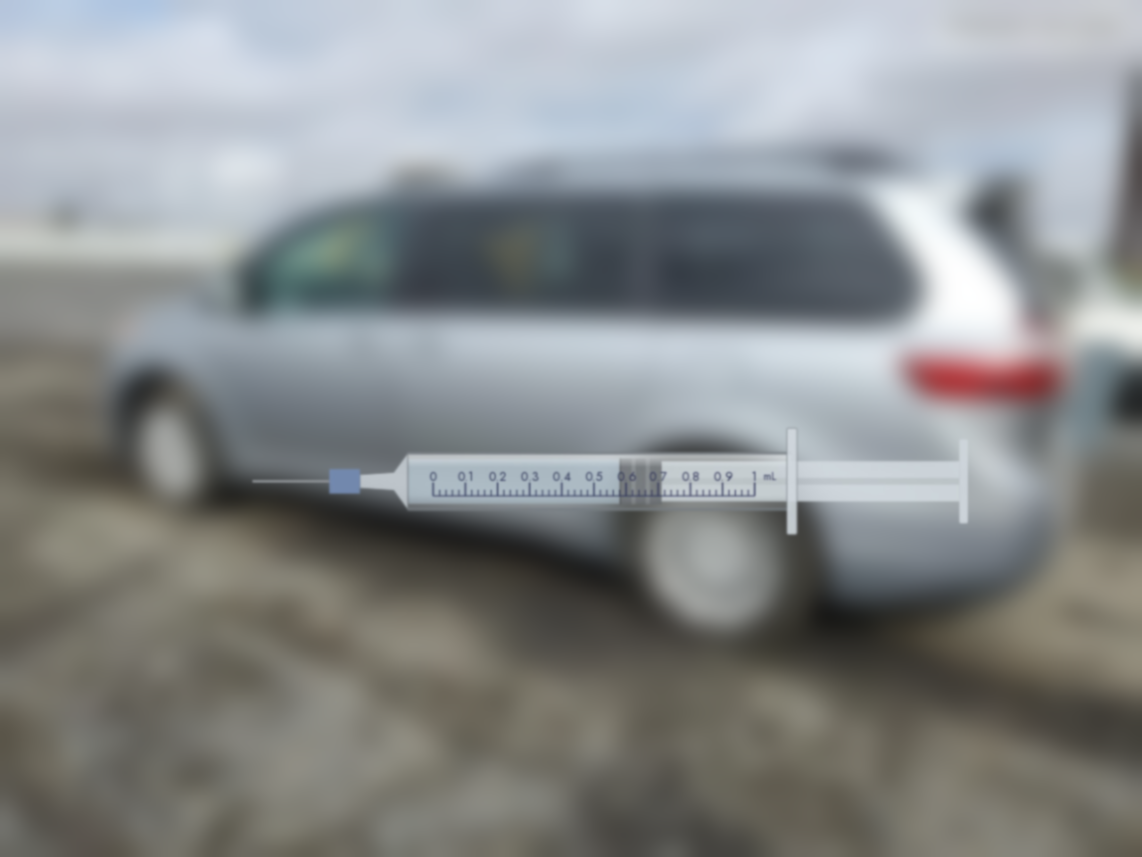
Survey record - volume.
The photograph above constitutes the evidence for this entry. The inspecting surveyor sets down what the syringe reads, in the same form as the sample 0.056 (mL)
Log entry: 0.58 (mL)
